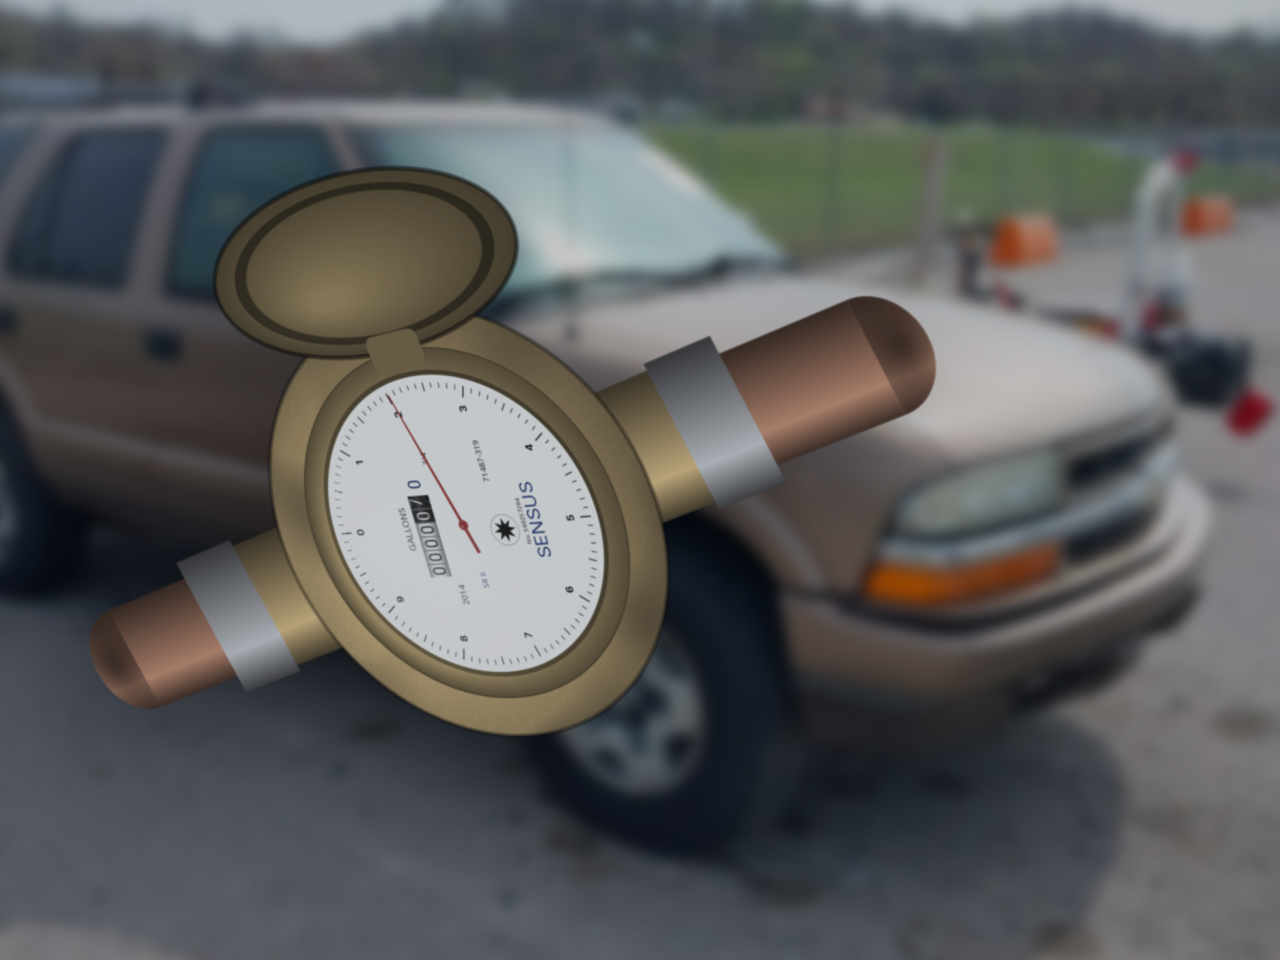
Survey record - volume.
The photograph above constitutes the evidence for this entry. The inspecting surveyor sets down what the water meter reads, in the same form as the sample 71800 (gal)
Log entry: 72.0 (gal)
